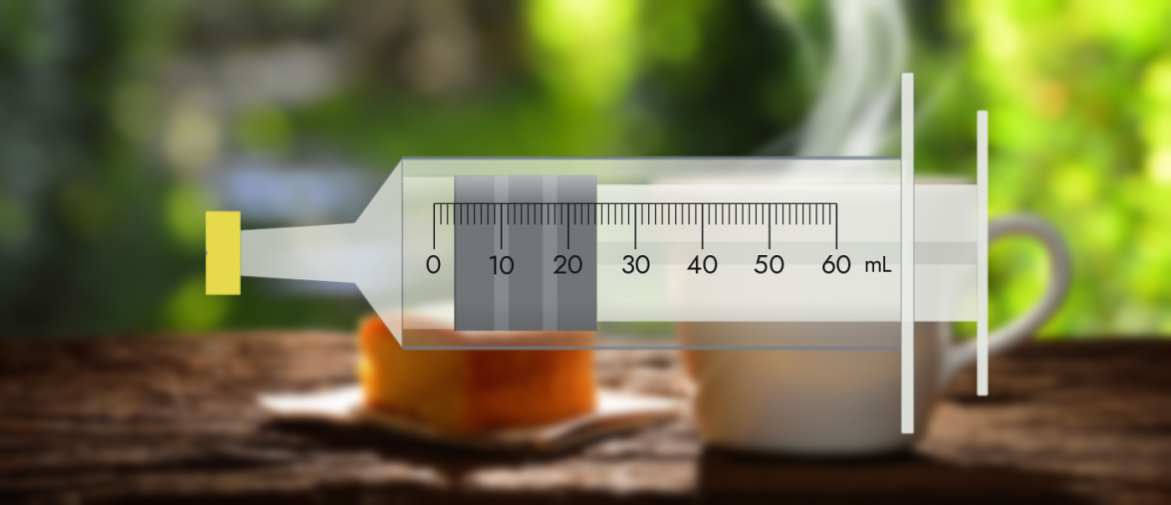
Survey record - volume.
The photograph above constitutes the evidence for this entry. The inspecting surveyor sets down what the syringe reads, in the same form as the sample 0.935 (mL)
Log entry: 3 (mL)
